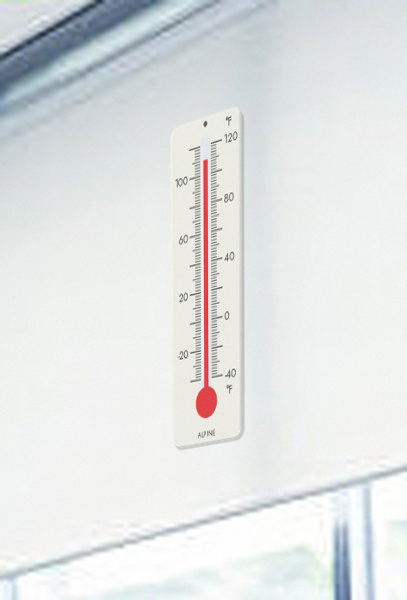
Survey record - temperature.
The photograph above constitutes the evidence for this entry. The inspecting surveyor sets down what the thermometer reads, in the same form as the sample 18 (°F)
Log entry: 110 (°F)
